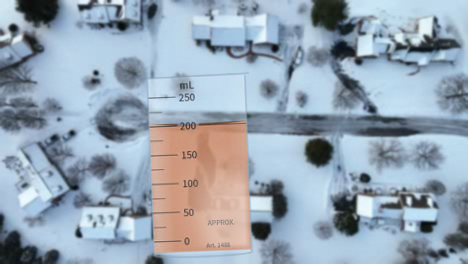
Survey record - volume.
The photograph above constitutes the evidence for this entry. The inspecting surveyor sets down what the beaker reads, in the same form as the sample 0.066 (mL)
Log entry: 200 (mL)
